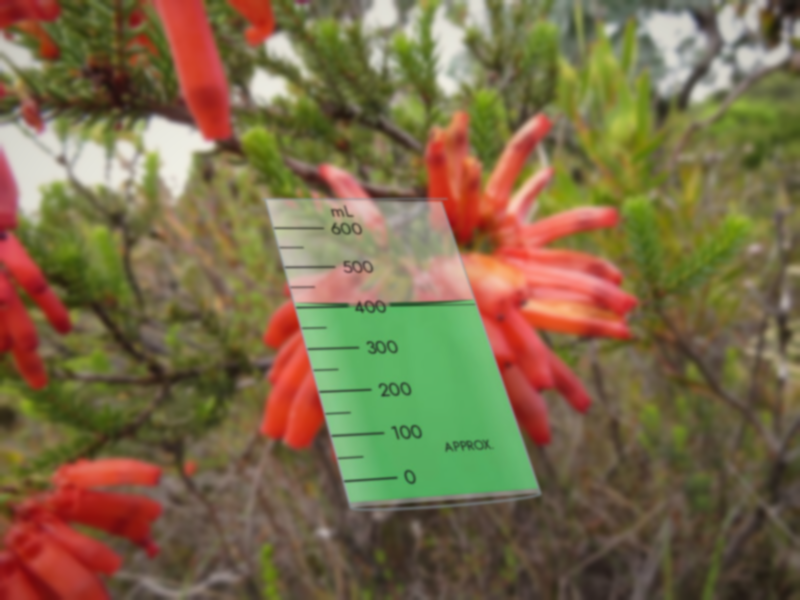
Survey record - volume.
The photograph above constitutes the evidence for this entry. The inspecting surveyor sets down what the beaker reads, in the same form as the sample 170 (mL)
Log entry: 400 (mL)
